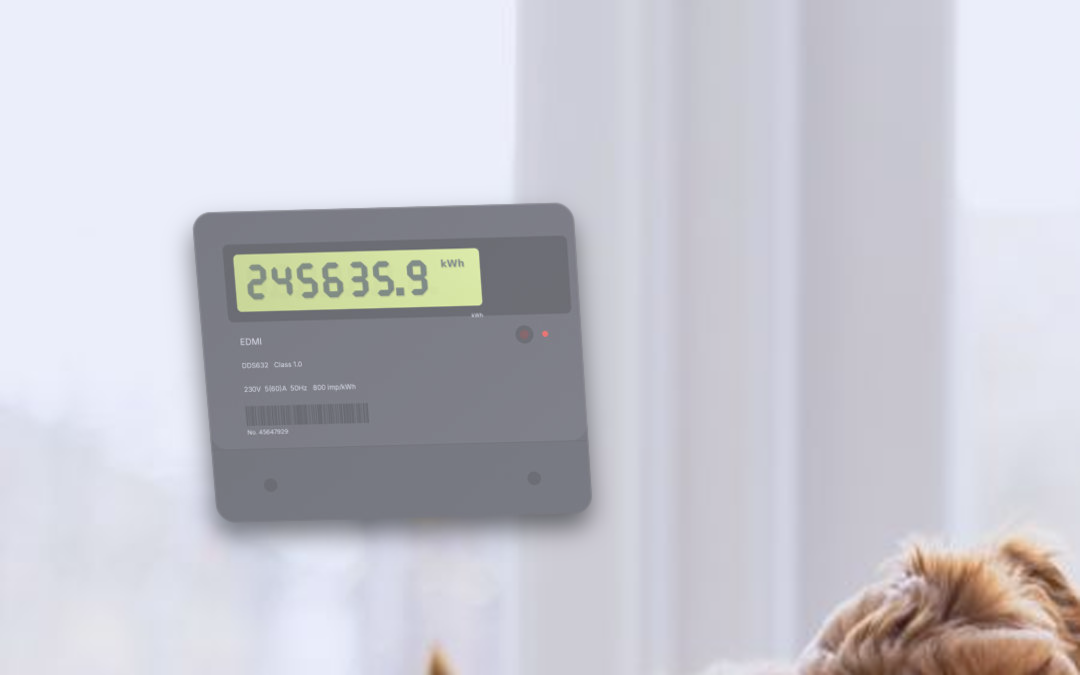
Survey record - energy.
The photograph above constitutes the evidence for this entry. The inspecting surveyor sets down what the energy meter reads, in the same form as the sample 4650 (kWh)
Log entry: 245635.9 (kWh)
